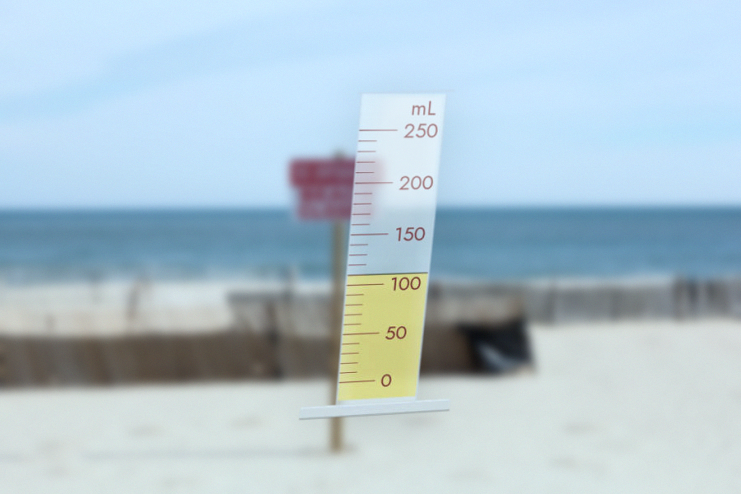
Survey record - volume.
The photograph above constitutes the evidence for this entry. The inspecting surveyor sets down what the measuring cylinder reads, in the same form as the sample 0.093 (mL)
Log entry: 110 (mL)
